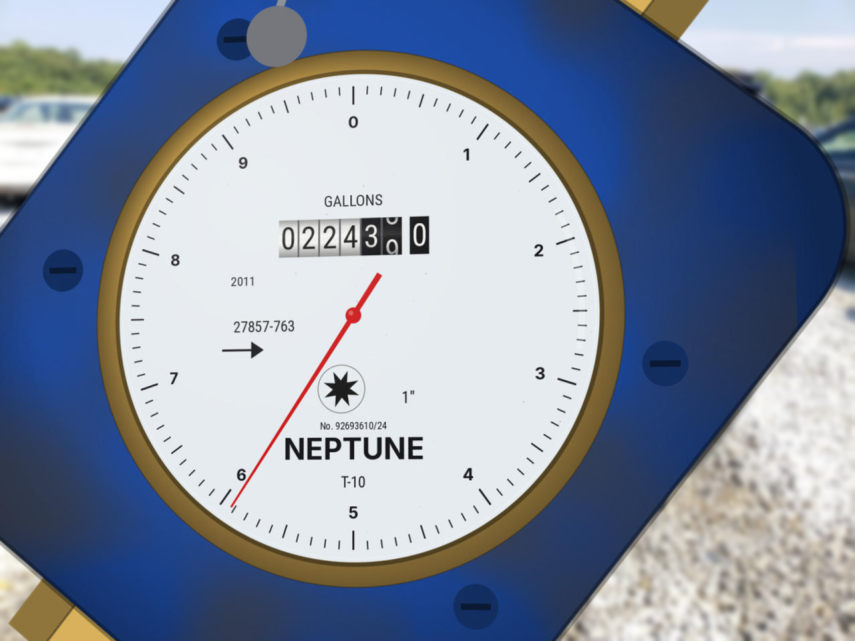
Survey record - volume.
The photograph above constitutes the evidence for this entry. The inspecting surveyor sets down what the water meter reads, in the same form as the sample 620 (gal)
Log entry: 224385.9 (gal)
